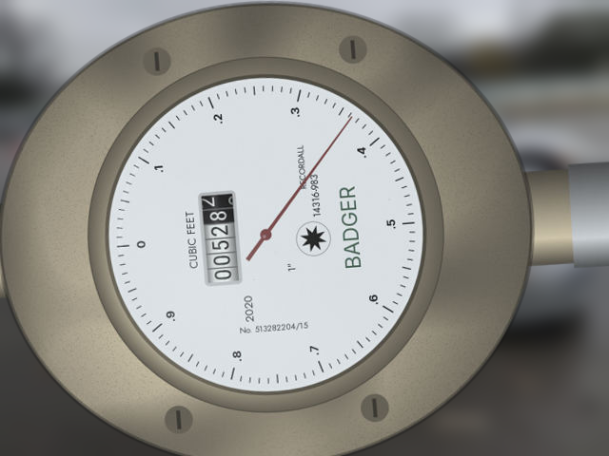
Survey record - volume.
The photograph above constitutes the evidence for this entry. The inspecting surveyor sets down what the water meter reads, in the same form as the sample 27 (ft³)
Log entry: 5282.36 (ft³)
